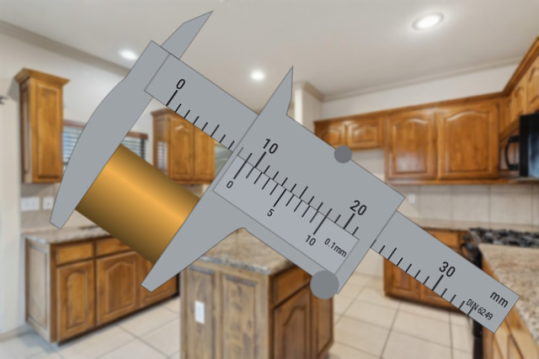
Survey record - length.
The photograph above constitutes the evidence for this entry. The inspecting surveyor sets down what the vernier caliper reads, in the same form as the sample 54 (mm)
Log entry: 9.0 (mm)
